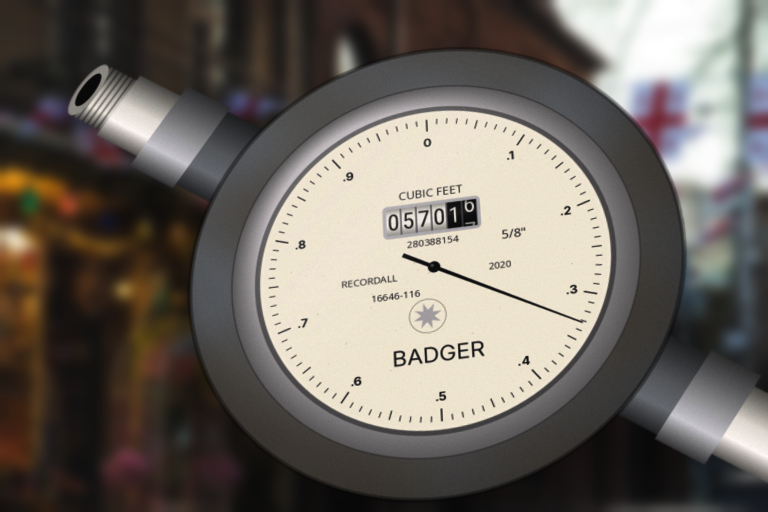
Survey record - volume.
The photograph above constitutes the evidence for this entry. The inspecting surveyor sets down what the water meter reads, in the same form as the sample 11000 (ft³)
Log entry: 57016.33 (ft³)
